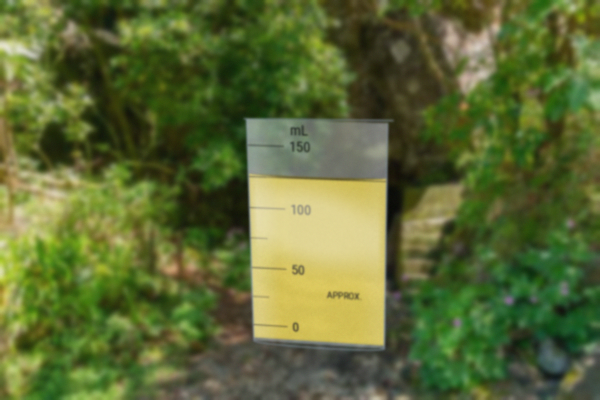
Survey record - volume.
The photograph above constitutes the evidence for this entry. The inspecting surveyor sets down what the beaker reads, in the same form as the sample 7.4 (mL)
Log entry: 125 (mL)
